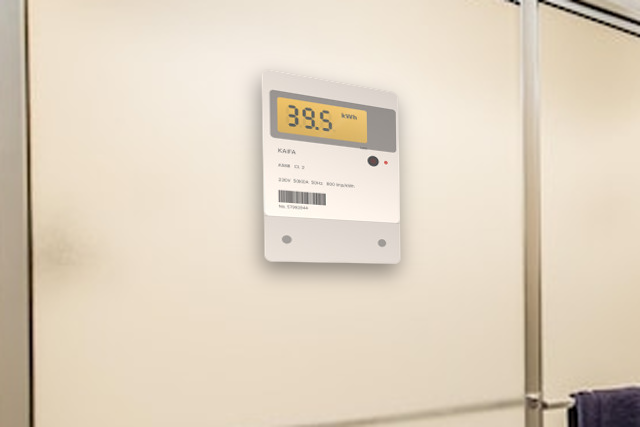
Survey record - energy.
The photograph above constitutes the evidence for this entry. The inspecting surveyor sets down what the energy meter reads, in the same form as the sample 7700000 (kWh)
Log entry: 39.5 (kWh)
